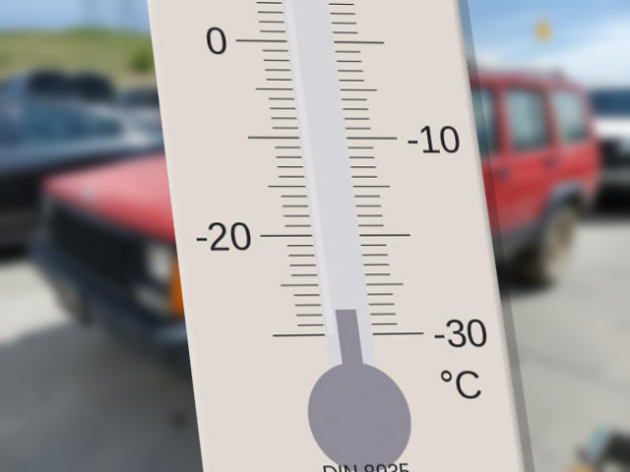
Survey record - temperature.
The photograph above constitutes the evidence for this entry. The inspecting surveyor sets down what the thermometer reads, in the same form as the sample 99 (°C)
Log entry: -27.5 (°C)
